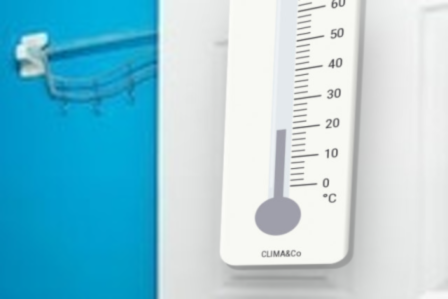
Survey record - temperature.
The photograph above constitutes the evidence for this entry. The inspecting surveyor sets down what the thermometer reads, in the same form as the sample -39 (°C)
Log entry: 20 (°C)
